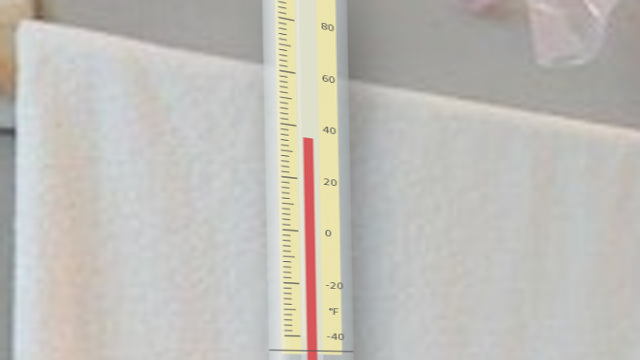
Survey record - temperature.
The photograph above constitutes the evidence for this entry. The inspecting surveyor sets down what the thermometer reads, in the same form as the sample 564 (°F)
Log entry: 36 (°F)
